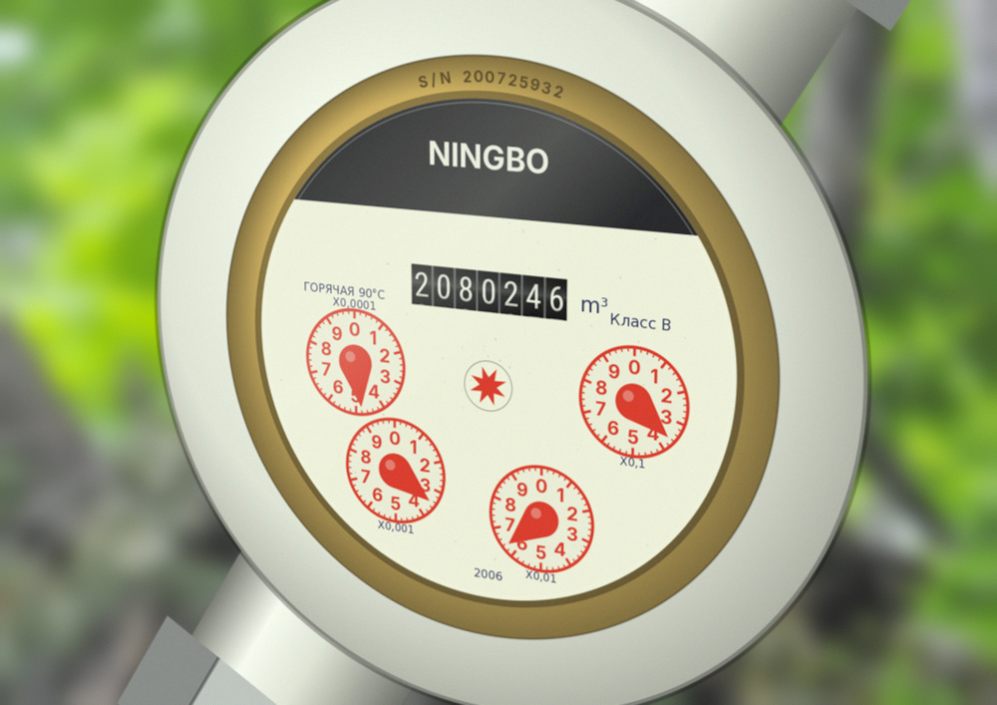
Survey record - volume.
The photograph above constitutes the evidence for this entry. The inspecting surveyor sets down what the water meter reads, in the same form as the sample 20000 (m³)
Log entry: 2080246.3634 (m³)
